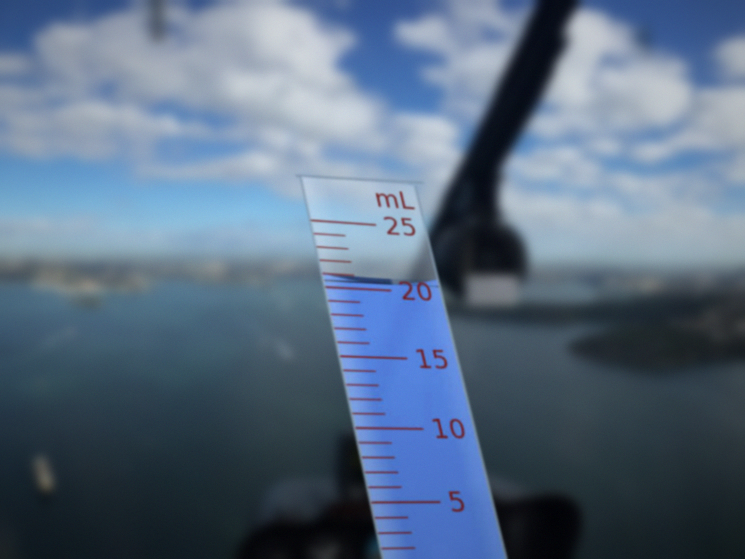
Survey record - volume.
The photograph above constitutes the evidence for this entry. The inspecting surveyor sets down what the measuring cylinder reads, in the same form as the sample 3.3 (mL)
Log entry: 20.5 (mL)
